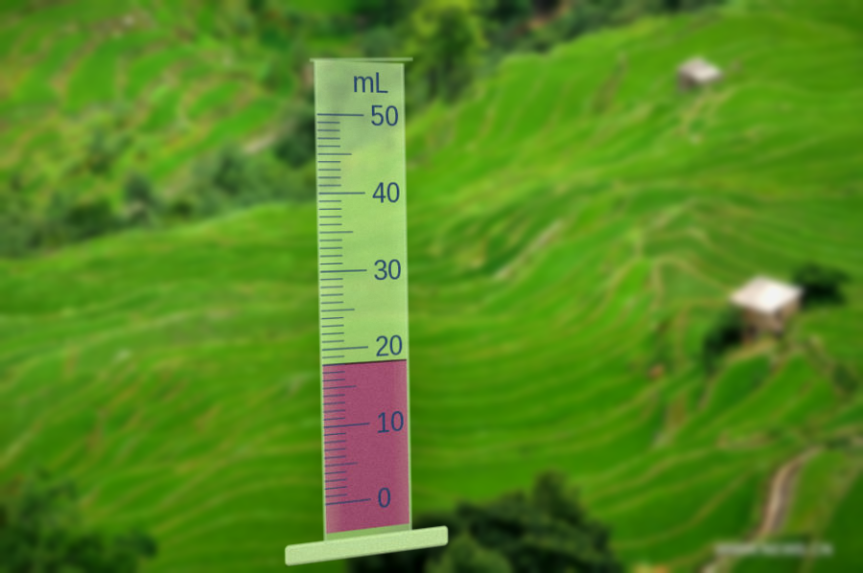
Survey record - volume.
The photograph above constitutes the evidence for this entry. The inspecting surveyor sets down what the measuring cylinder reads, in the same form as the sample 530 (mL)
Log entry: 18 (mL)
